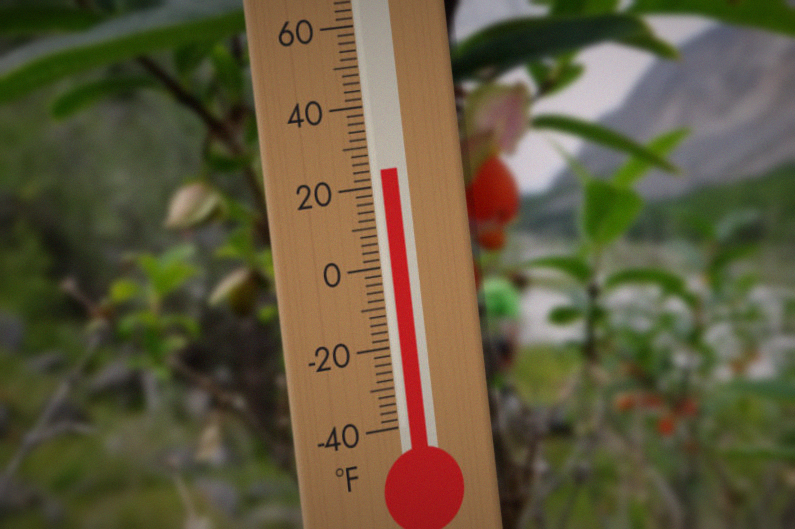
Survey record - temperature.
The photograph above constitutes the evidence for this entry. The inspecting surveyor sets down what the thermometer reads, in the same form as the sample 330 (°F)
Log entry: 24 (°F)
